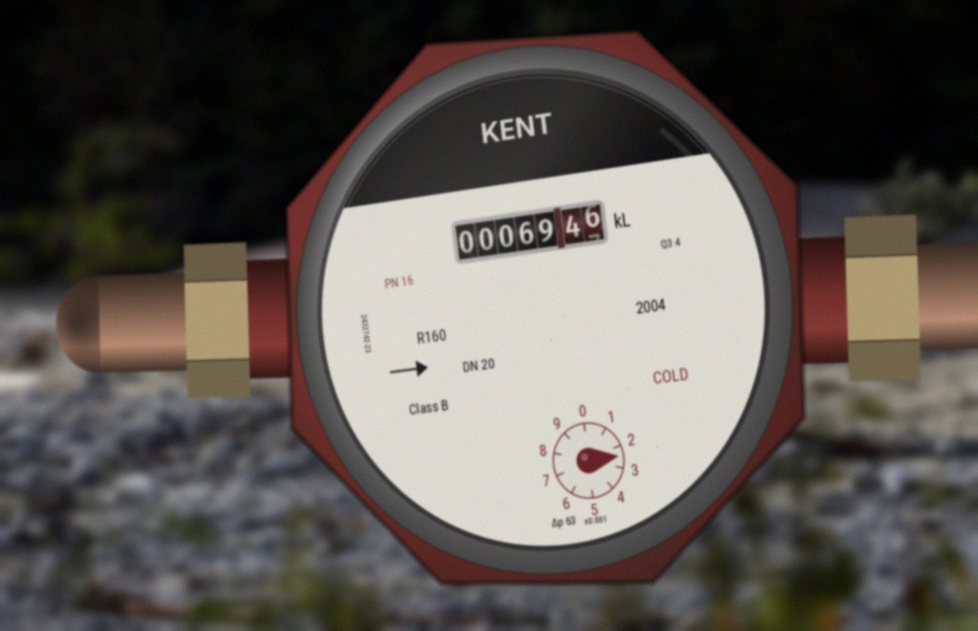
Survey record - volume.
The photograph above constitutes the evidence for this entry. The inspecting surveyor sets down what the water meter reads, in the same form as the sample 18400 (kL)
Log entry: 69.462 (kL)
